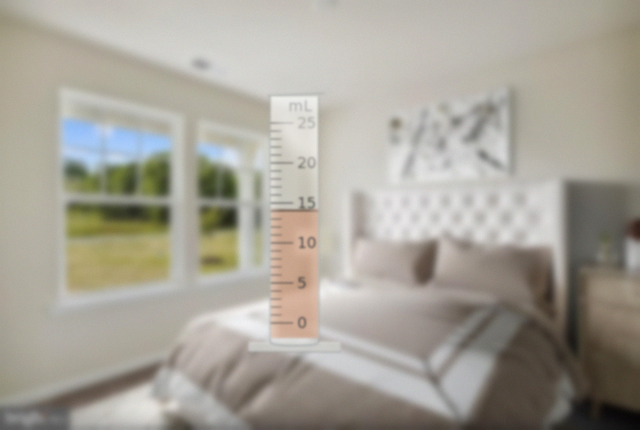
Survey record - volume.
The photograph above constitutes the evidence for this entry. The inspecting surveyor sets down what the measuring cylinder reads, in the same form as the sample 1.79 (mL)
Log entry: 14 (mL)
